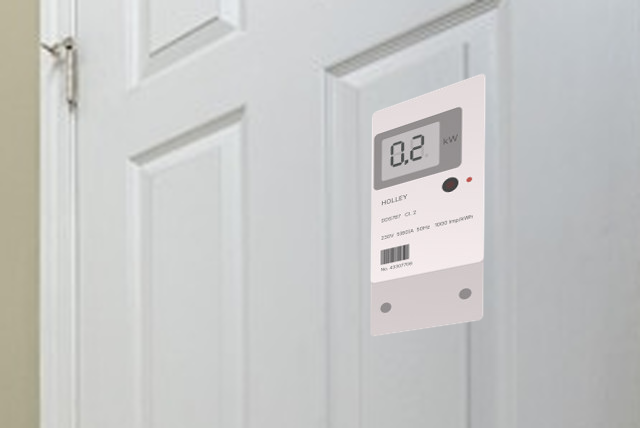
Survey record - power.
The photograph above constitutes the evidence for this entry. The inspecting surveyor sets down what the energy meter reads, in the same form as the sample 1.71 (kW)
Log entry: 0.2 (kW)
